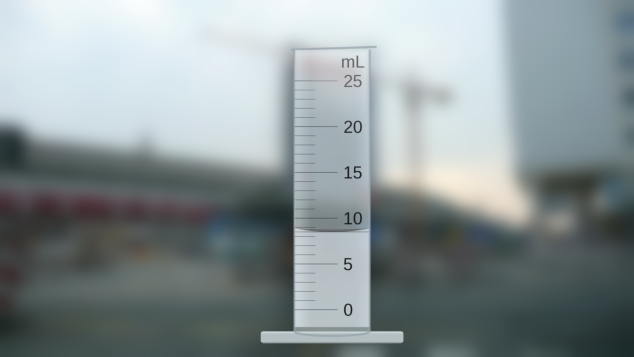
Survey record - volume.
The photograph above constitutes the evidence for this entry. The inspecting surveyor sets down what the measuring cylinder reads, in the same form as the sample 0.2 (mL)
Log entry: 8.5 (mL)
